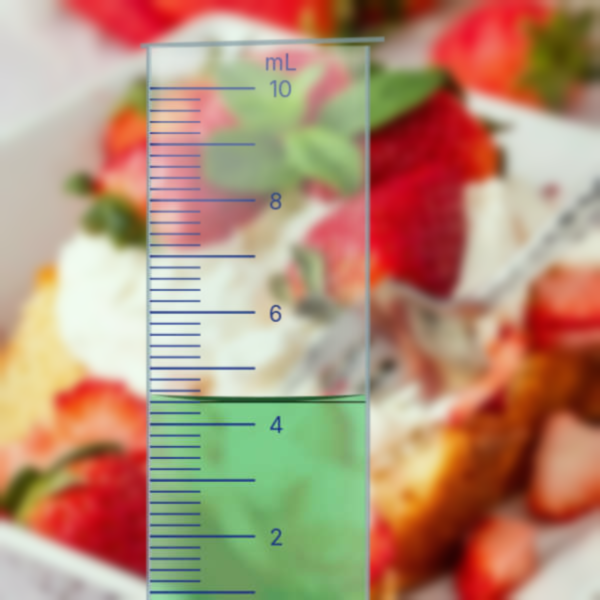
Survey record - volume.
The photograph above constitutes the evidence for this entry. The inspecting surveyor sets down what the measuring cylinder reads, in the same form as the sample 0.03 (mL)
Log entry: 4.4 (mL)
